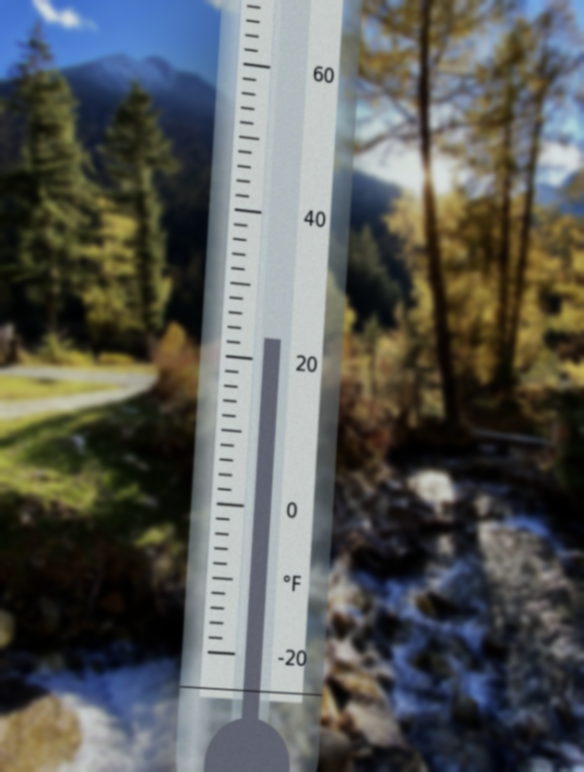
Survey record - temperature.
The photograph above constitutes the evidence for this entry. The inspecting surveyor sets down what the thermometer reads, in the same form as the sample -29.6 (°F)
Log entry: 23 (°F)
